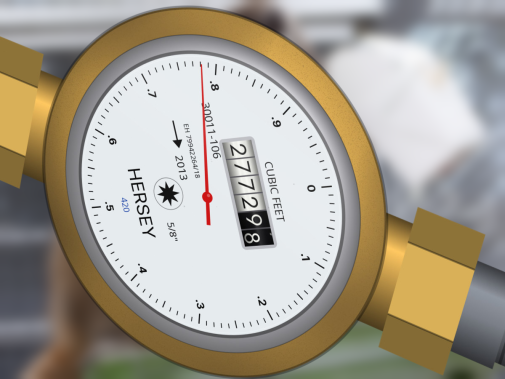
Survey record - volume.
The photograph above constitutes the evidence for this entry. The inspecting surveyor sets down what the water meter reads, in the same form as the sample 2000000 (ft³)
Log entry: 277297.78 (ft³)
